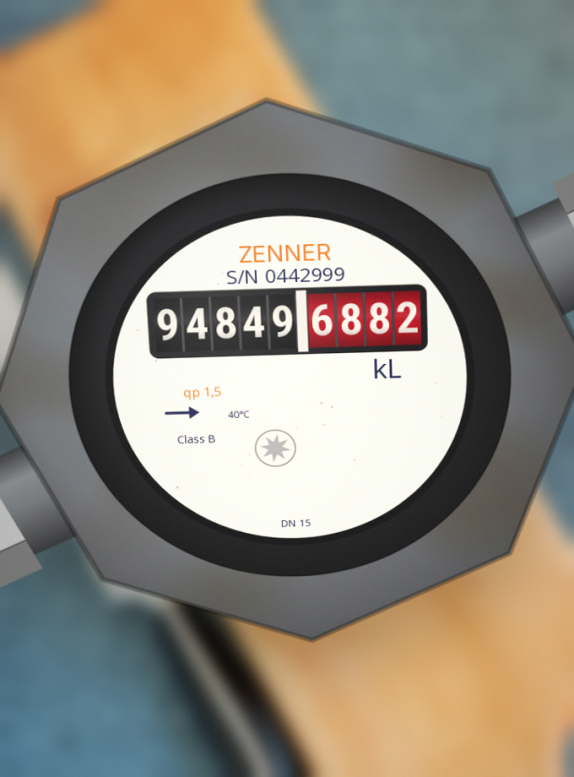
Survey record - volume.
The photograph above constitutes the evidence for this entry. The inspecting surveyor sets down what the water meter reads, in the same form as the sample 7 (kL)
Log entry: 94849.6882 (kL)
